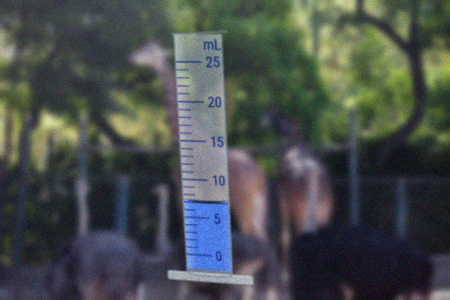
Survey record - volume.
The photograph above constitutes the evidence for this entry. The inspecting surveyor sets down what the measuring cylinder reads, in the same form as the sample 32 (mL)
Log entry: 7 (mL)
